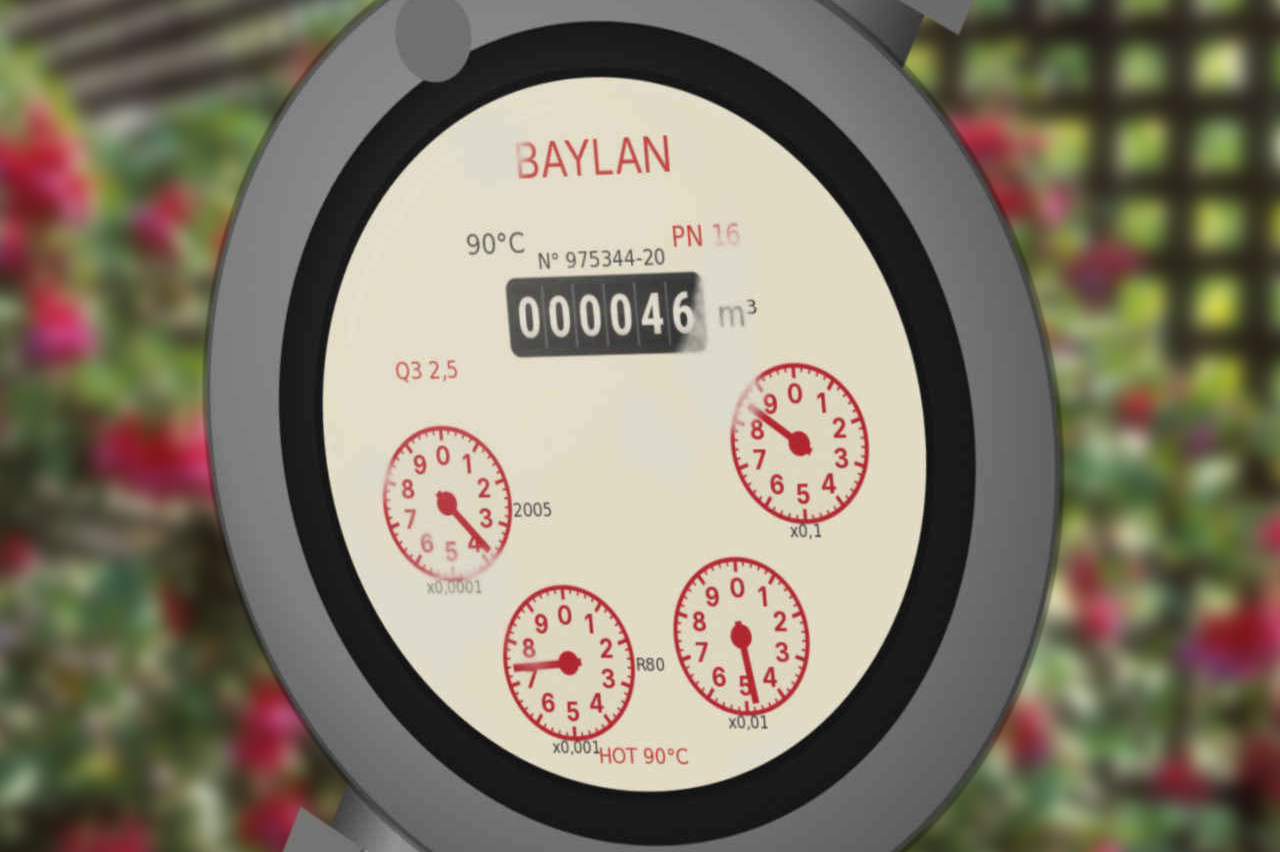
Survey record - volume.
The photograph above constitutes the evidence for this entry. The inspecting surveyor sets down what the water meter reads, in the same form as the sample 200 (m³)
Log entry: 46.8473 (m³)
